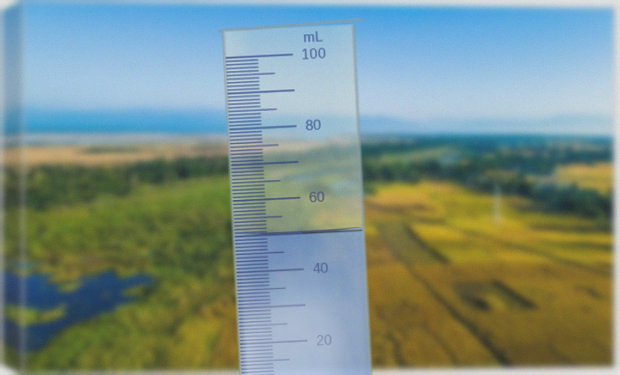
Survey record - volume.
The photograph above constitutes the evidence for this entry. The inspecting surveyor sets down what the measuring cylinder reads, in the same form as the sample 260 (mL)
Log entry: 50 (mL)
